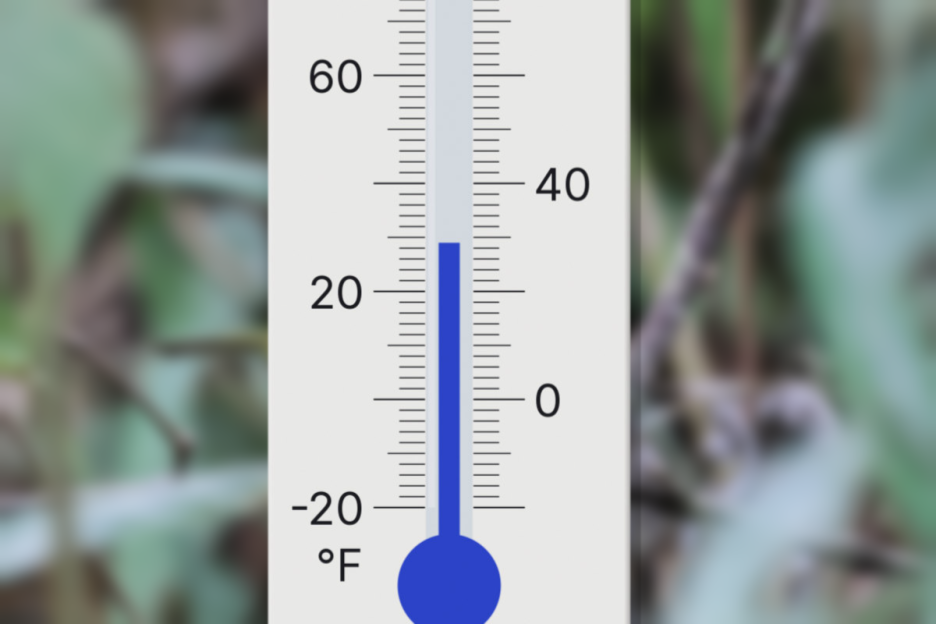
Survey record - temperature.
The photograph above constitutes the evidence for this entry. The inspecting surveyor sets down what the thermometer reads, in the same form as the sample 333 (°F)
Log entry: 29 (°F)
